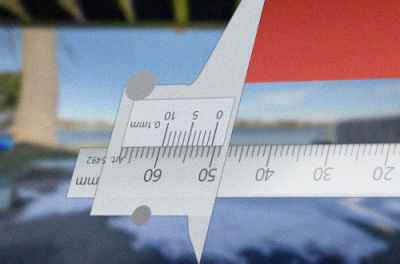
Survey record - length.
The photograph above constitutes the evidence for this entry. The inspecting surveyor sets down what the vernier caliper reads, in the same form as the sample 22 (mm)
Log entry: 50.6 (mm)
